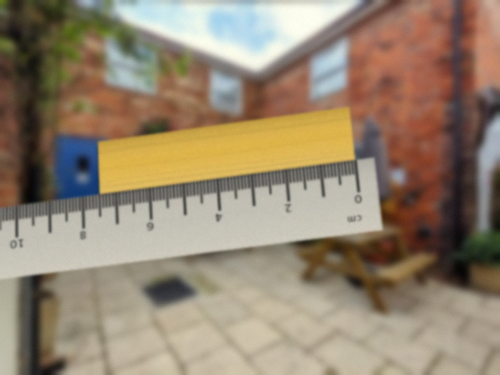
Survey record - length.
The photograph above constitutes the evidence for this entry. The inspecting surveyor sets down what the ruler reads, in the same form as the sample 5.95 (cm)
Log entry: 7.5 (cm)
